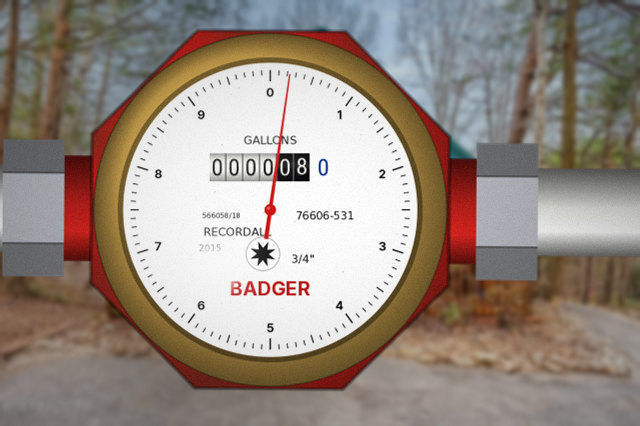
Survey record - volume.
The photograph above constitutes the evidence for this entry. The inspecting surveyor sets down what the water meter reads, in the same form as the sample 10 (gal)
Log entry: 80.2 (gal)
